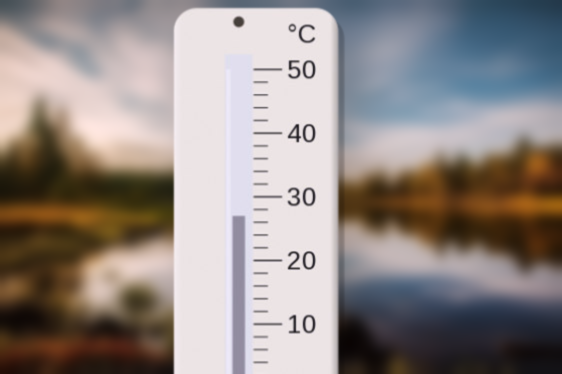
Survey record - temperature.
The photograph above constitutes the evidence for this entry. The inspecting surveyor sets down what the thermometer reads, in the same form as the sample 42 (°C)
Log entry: 27 (°C)
